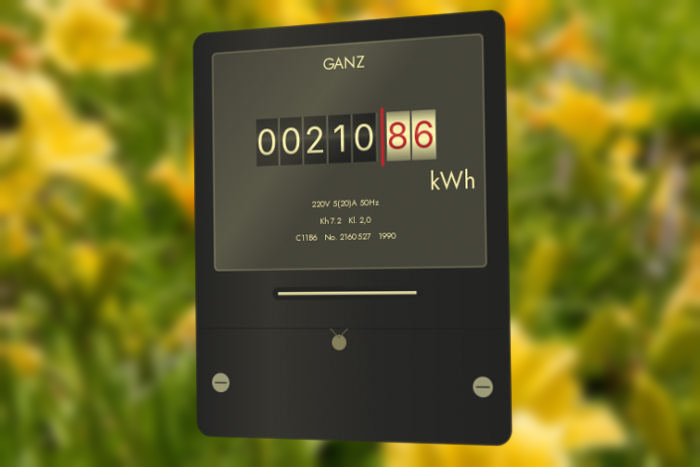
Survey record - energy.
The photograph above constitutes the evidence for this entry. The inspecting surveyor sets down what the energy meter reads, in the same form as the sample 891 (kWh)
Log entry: 210.86 (kWh)
